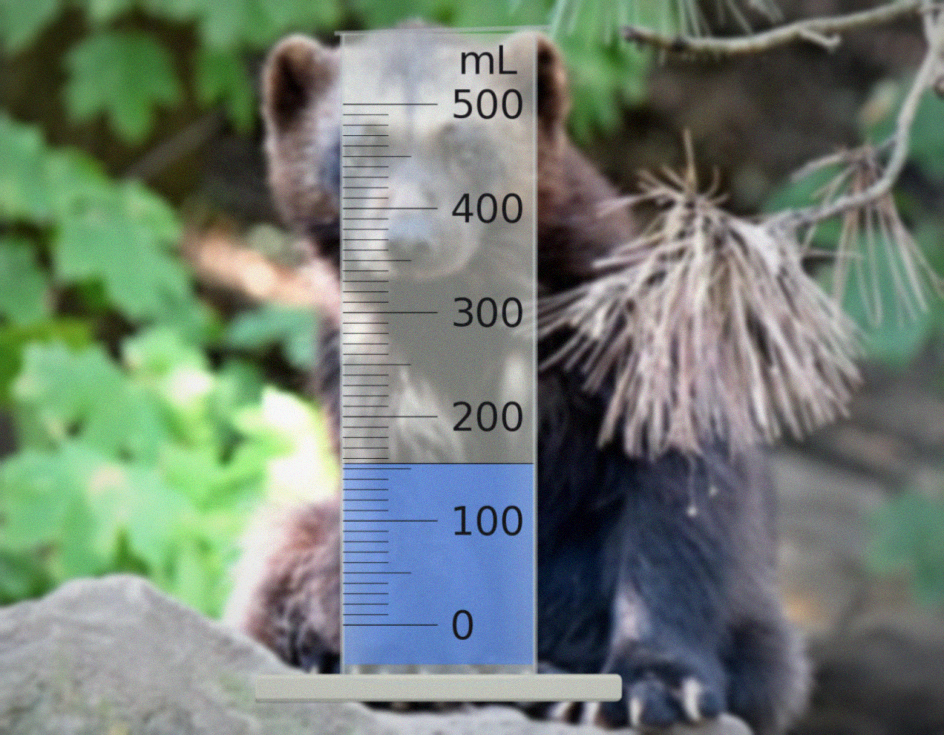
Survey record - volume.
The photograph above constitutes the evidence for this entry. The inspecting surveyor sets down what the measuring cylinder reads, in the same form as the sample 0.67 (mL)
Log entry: 155 (mL)
